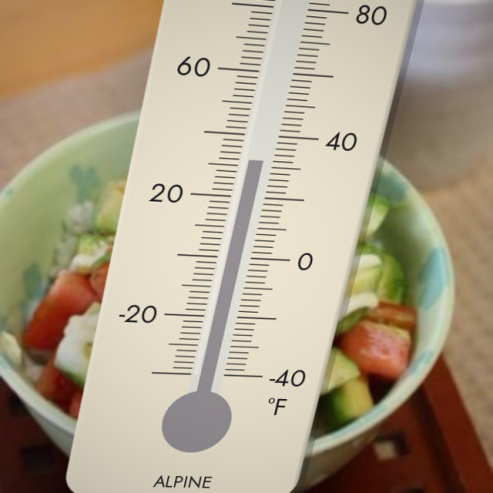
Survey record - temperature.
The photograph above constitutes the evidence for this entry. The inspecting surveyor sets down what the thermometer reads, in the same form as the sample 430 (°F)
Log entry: 32 (°F)
